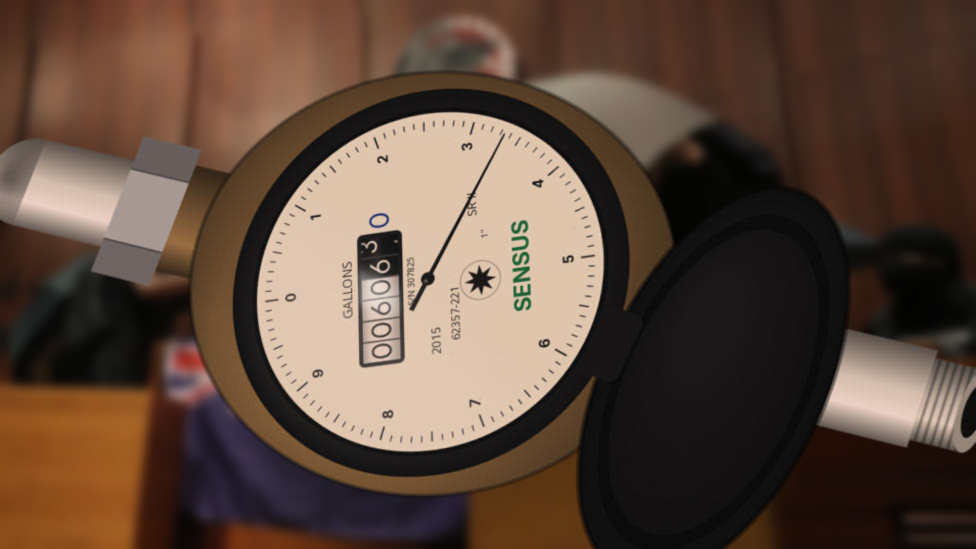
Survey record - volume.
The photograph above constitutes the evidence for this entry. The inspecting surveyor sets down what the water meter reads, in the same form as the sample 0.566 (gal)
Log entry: 60633.3 (gal)
